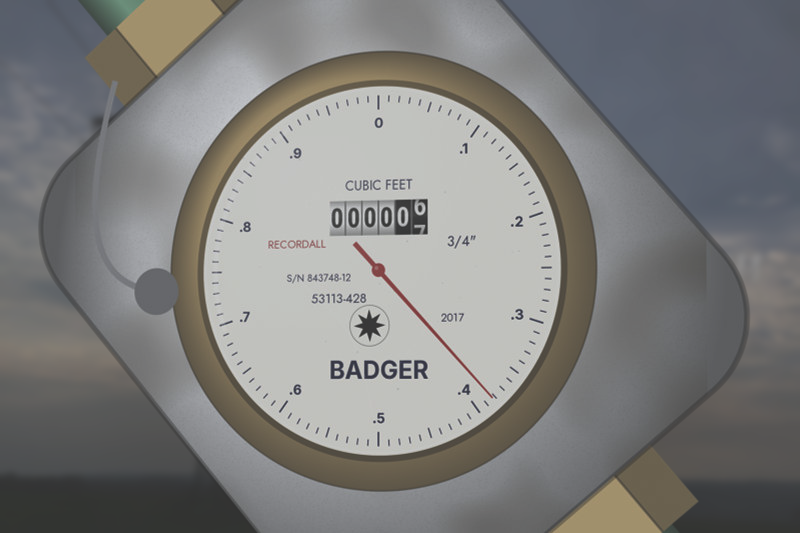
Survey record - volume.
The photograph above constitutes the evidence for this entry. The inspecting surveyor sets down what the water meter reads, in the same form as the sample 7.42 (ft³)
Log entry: 6.38 (ft³)
